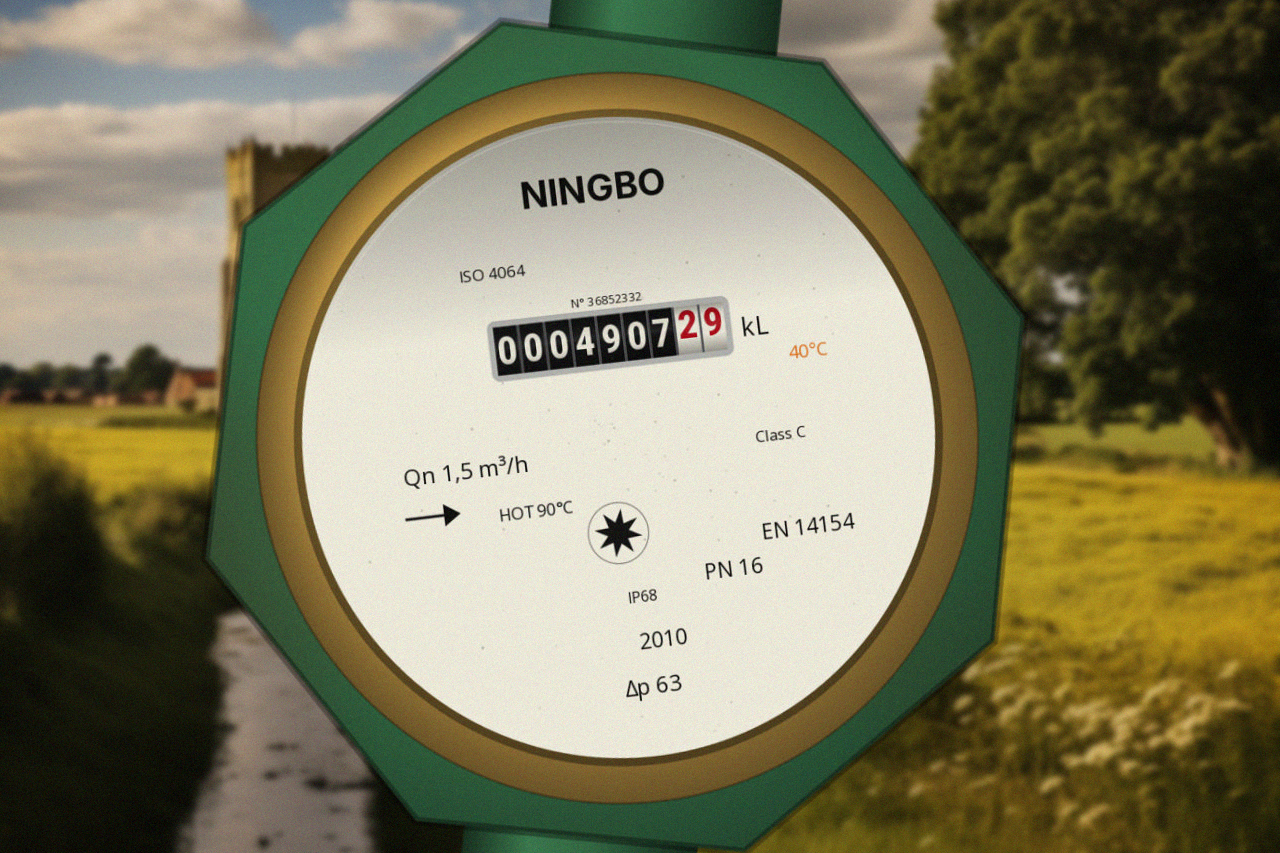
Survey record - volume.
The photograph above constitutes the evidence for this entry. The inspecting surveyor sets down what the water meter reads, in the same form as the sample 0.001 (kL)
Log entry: 4907.29 (kL)
